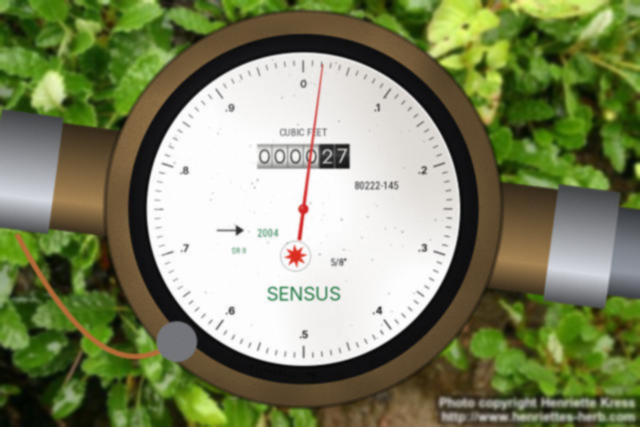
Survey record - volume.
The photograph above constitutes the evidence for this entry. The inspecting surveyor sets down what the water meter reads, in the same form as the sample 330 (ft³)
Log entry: 27.02 (ft³)
